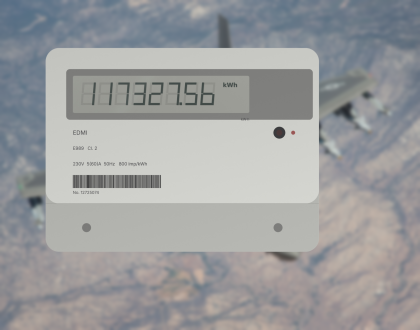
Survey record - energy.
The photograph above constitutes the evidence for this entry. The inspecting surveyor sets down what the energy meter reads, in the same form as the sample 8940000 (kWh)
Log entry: 117327.56 (kWh)
